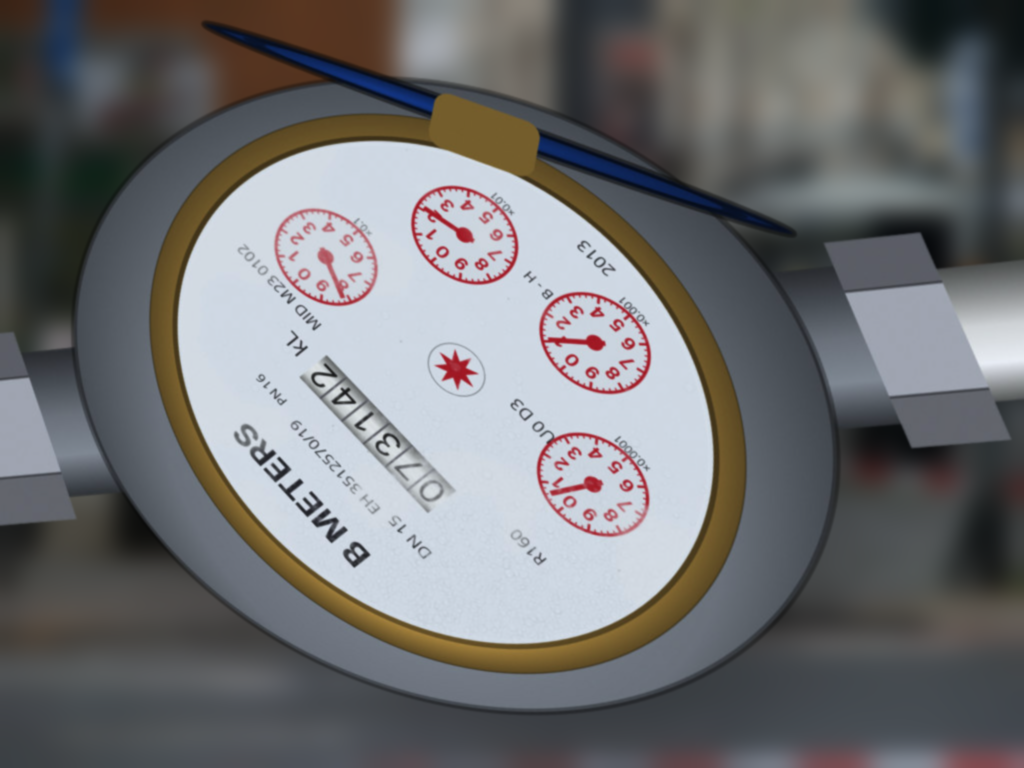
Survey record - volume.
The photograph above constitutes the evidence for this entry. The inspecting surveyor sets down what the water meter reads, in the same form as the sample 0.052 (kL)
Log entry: 73142.8210 (kL)
